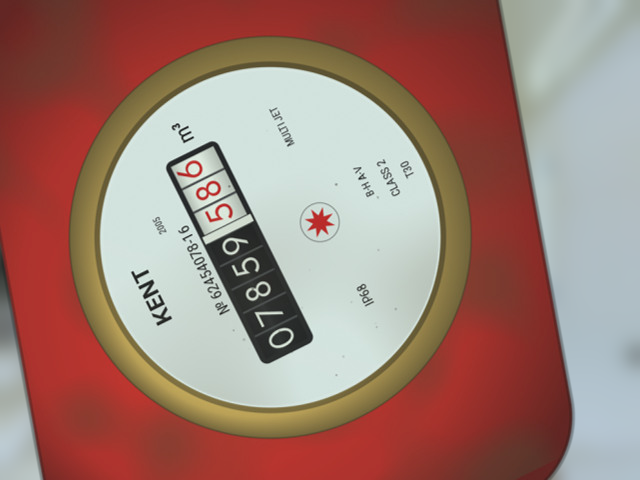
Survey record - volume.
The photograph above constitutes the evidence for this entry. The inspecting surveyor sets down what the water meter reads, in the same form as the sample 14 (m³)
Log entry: 7859.586 (m³)
